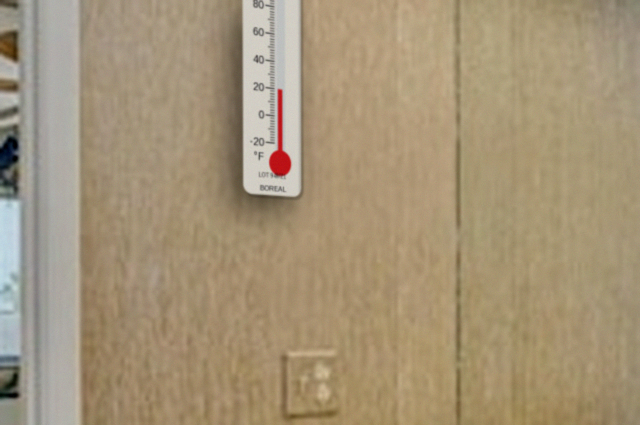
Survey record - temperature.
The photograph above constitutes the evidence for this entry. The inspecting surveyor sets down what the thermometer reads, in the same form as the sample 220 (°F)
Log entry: 20 (°F)
